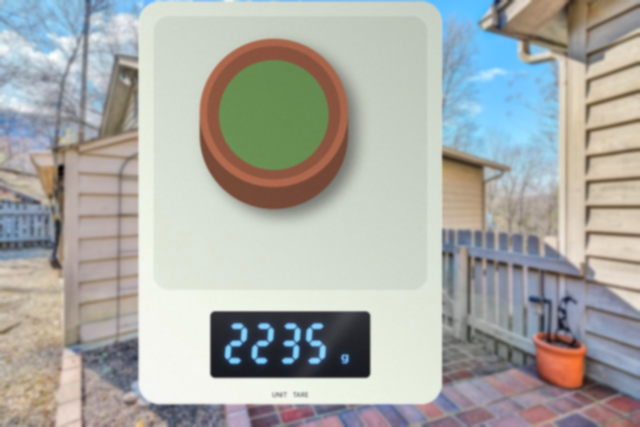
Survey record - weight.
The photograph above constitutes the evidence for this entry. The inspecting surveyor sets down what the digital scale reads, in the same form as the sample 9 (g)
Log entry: 2235 (g)
